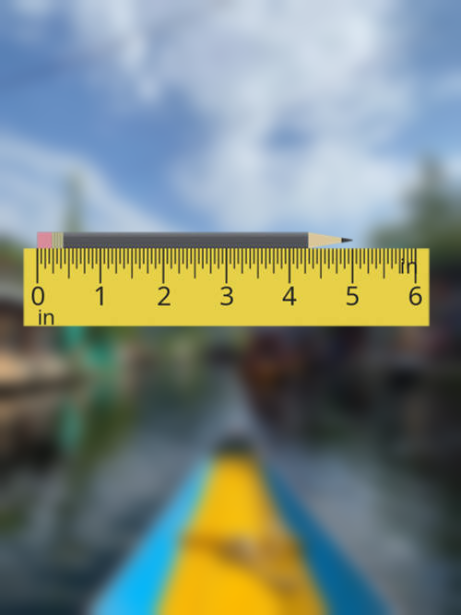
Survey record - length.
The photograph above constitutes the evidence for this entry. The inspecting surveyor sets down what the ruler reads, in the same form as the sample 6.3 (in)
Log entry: 5 (in)
